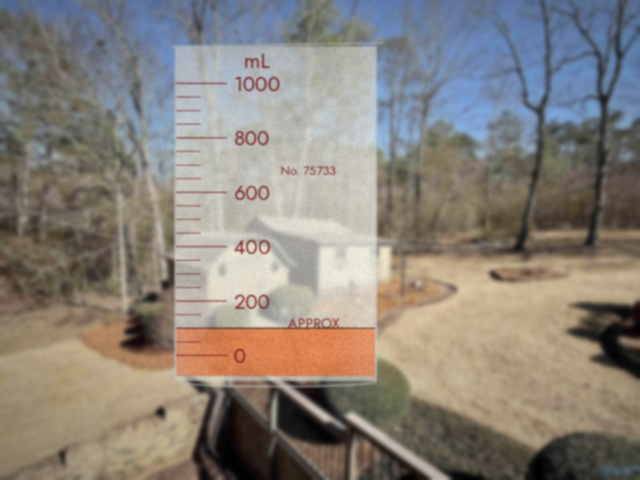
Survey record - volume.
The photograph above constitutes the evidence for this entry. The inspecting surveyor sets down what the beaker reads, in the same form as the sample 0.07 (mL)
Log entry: 100 (mL)
